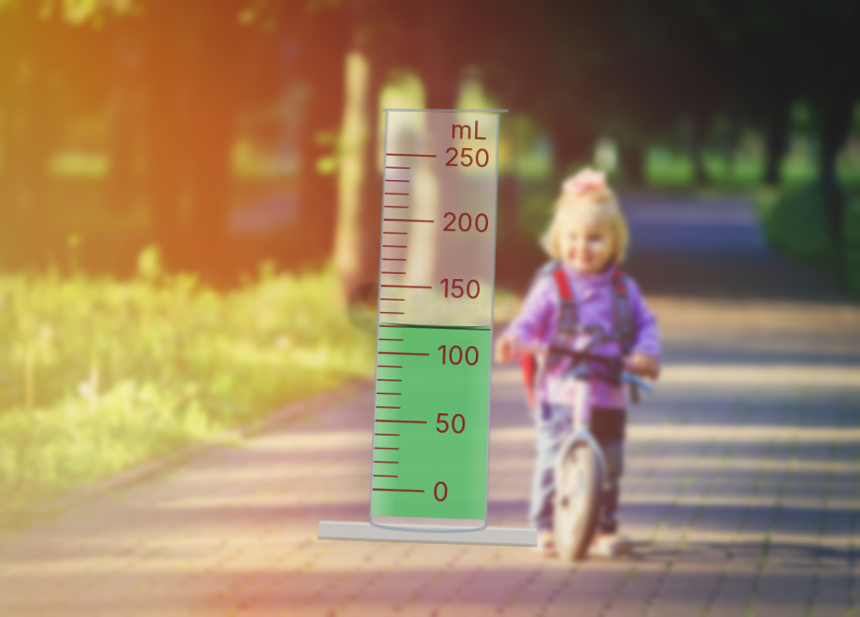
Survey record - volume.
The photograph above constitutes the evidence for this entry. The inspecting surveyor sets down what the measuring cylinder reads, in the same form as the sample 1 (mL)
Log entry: 120 (mL)
